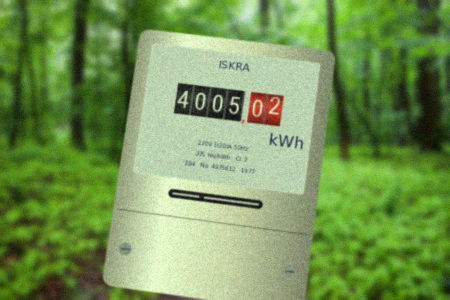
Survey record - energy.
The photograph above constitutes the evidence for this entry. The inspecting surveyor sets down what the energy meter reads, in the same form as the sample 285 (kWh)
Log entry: 4005.02 (kWh)
